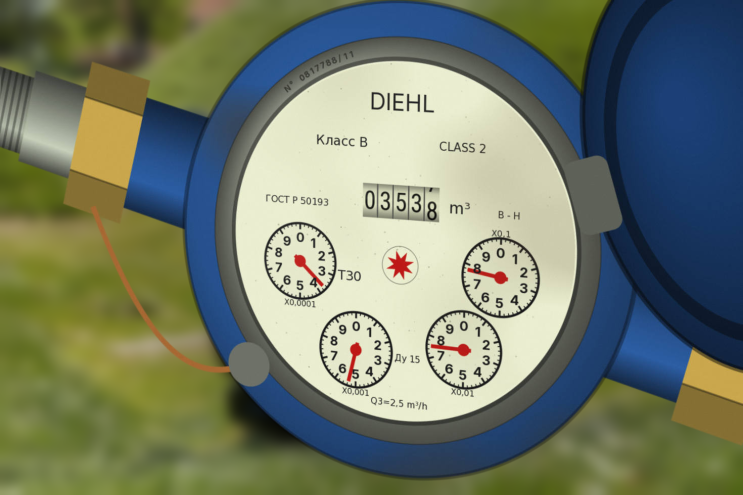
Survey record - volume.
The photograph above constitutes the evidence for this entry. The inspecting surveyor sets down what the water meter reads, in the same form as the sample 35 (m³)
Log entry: 3537.7753 (m³)
